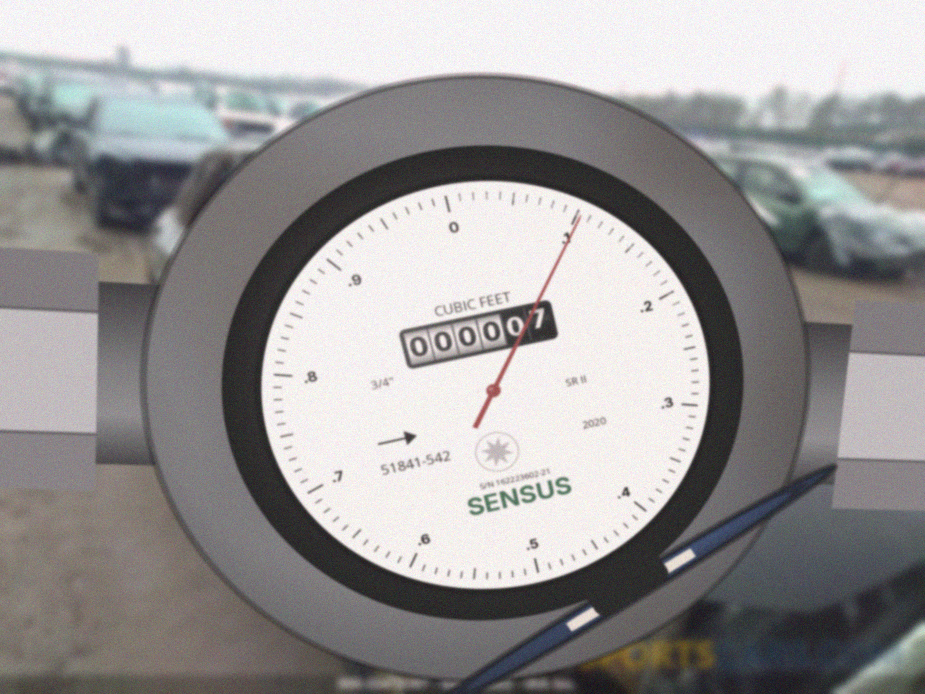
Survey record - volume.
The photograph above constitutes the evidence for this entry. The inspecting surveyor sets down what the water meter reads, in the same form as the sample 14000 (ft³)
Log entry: 7.10 (ft³)
